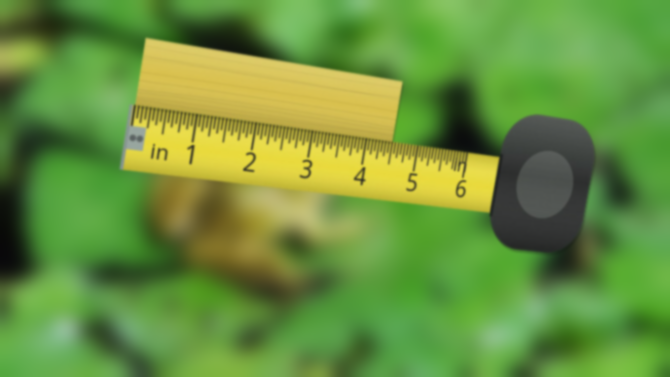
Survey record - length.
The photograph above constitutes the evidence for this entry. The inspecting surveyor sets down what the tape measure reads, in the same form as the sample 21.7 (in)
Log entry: 4.5 (in)
